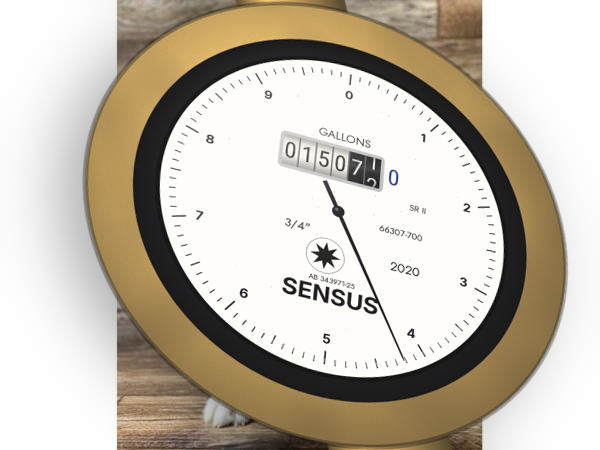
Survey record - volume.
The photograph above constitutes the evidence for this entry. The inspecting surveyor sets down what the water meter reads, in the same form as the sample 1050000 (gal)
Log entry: 150714.2 (gal)
